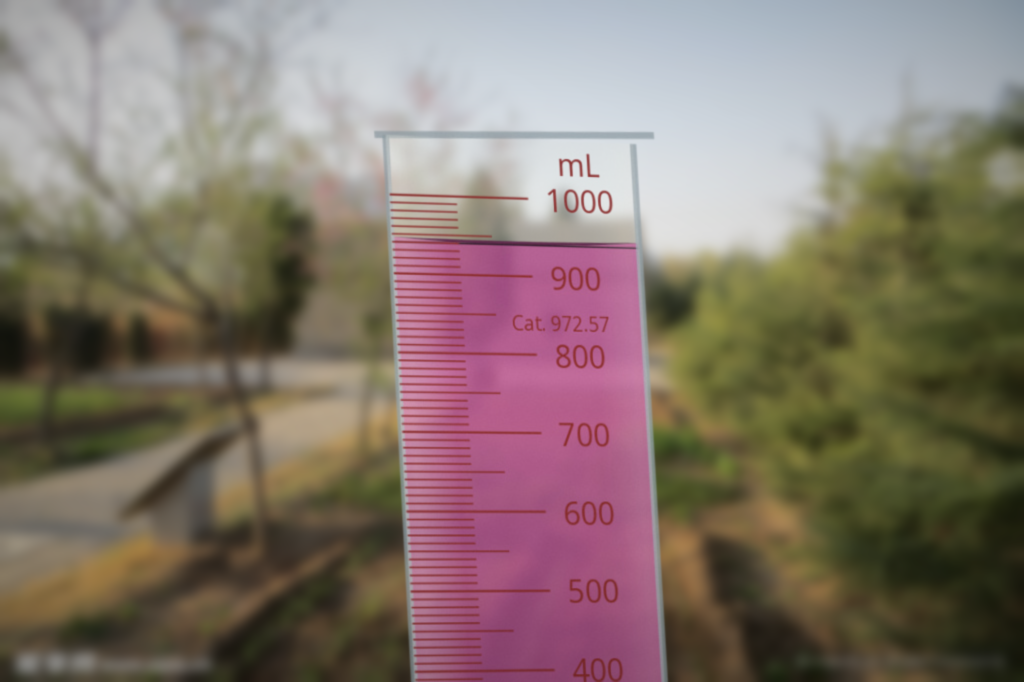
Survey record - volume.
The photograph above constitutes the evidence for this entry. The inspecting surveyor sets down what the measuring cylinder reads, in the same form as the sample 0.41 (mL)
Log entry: 940 (mL)
